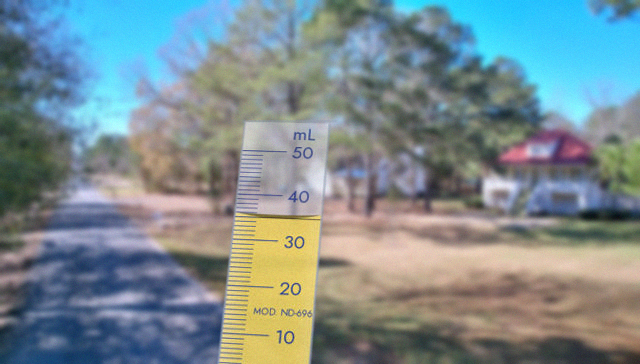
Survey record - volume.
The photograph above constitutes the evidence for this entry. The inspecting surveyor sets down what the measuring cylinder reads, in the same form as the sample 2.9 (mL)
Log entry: 35 (mL)
